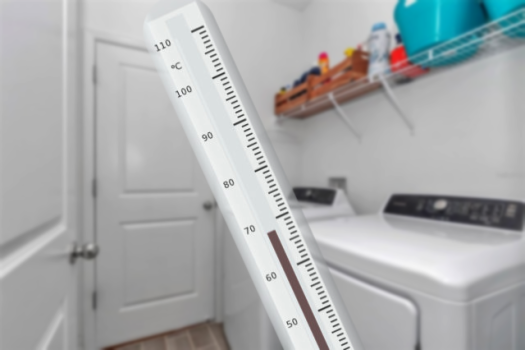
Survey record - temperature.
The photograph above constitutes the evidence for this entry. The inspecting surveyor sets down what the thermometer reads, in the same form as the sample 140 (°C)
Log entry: 68 (°C)
